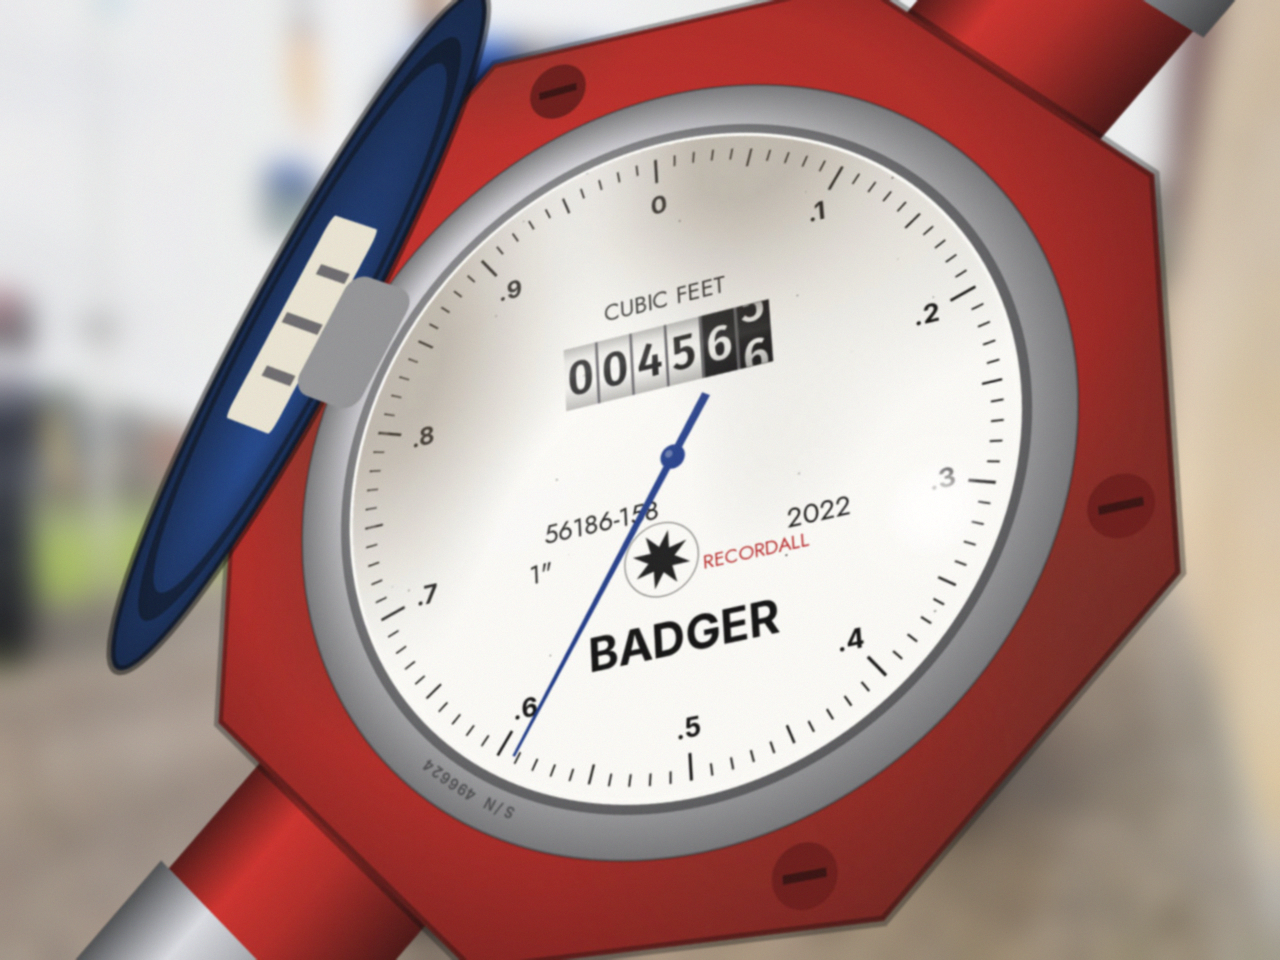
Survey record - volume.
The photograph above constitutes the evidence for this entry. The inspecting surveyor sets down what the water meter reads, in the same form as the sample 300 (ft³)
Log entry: 4565.59 (ft³)
